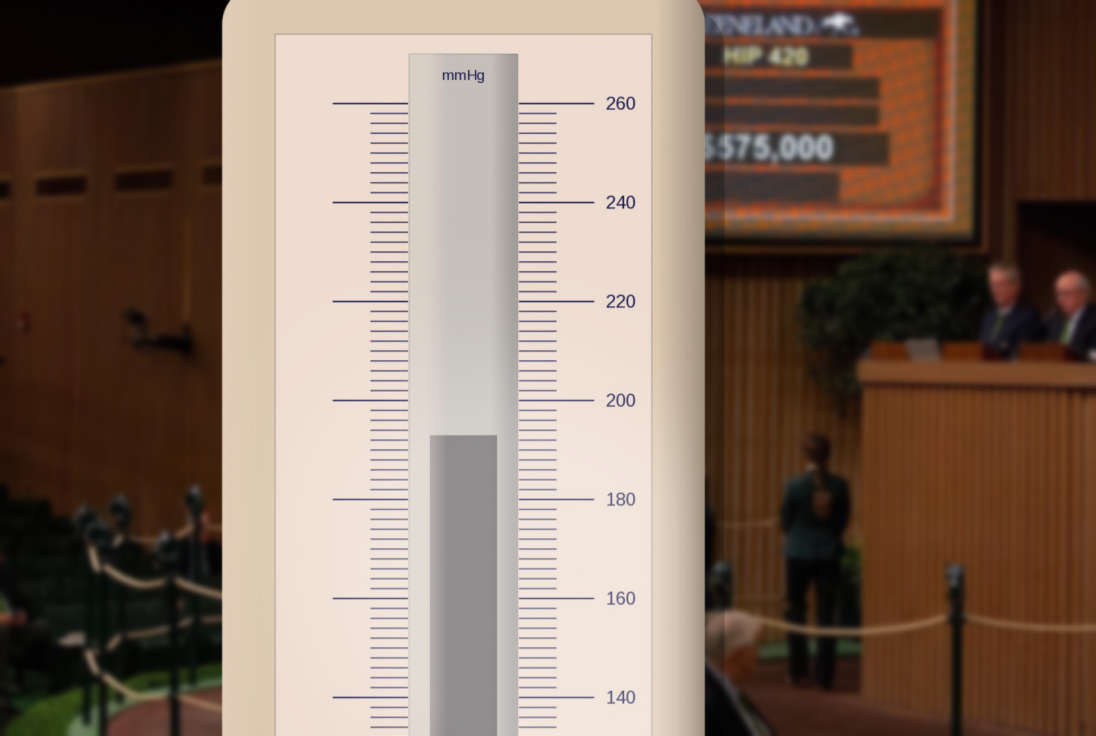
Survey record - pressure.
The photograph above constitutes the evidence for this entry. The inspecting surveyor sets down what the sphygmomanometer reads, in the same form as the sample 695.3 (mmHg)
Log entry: 193 (mmHg)
